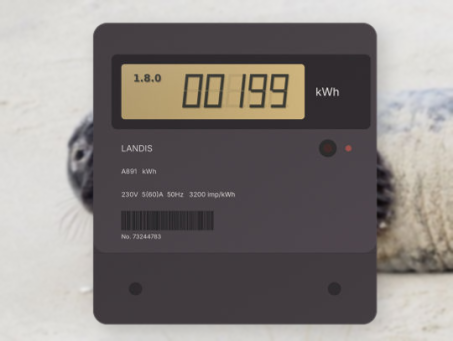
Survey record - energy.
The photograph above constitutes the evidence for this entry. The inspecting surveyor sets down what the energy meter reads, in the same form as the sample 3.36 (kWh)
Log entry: 199 (kWh)
